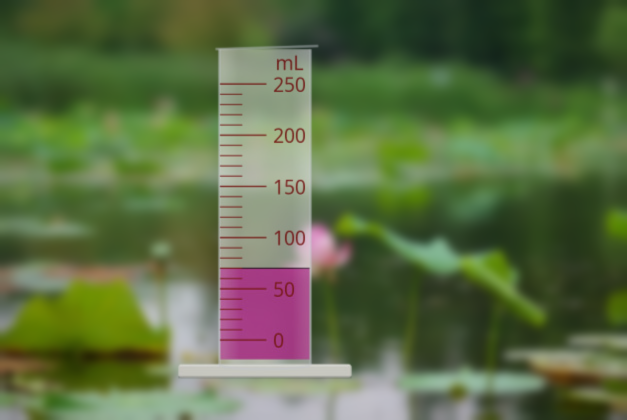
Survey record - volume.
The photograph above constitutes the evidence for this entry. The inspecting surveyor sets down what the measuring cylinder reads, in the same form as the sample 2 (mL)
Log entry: 70 (mL)
